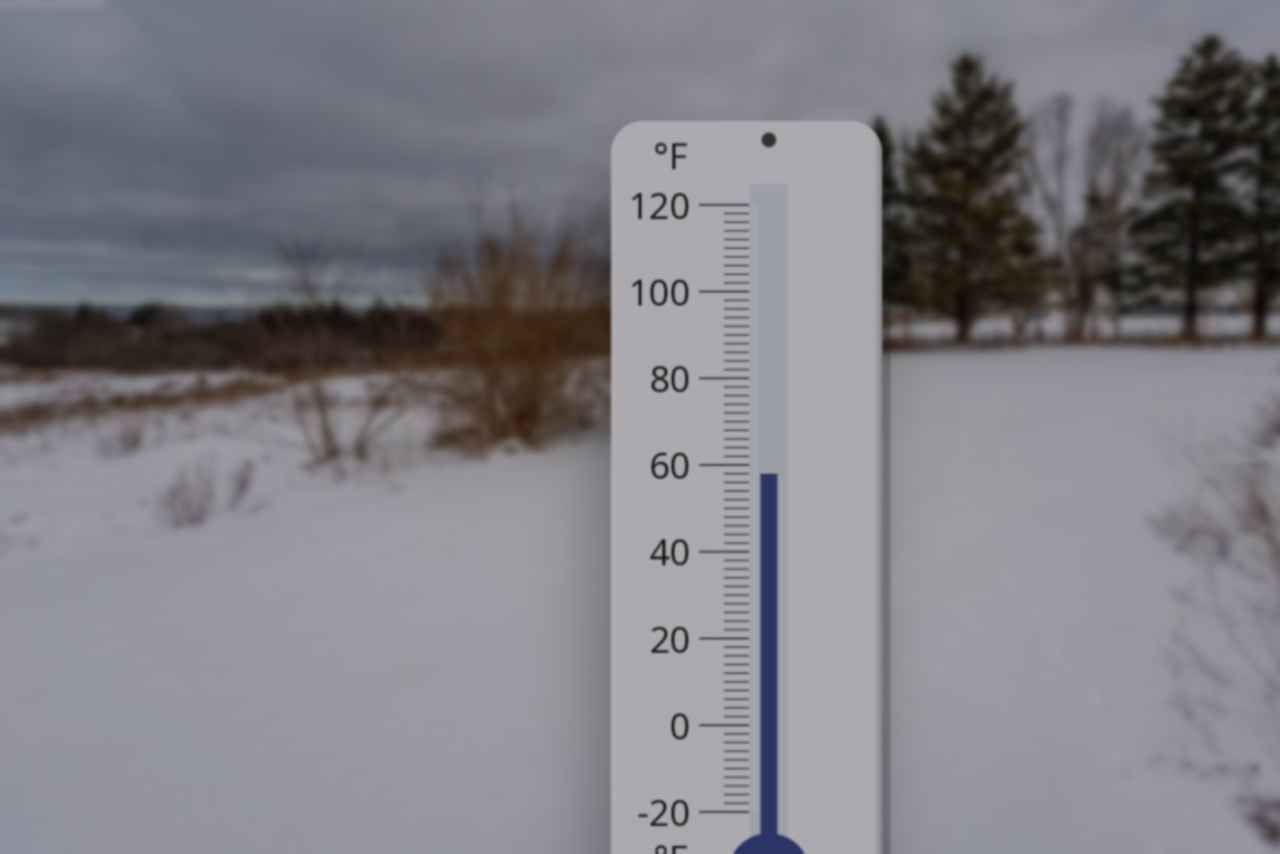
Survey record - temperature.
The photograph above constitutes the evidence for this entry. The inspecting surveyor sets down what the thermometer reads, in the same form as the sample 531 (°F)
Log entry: 58 (°F)
